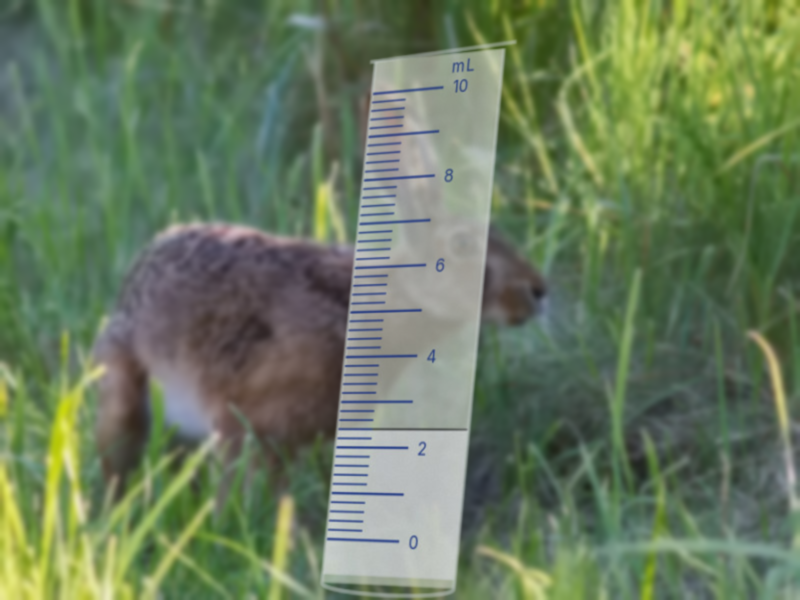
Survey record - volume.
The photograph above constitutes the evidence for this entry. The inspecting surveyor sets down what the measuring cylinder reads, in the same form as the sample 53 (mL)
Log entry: 2.4 (mL)
